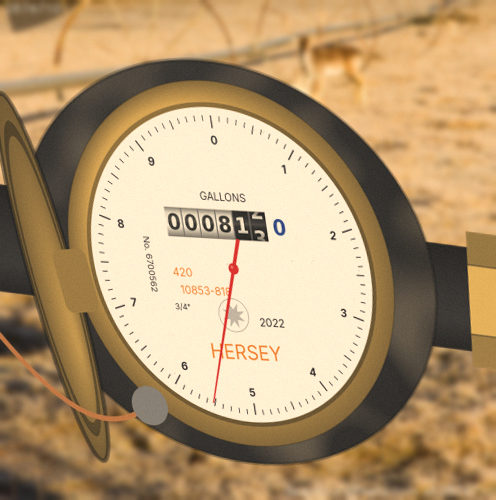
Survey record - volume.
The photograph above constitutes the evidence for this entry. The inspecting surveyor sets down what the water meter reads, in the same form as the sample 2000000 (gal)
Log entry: 8125.5 (gal)
